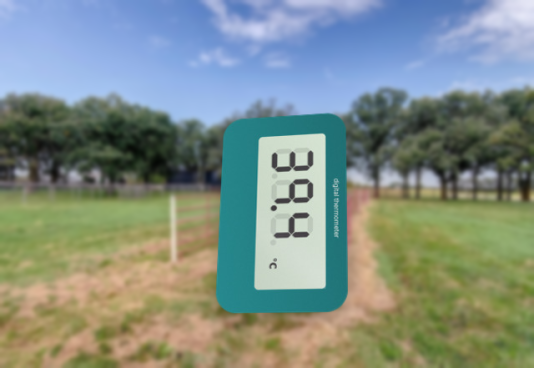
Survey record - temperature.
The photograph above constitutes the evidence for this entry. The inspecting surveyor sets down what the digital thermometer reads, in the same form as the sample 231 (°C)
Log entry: 39.4 (°C)
